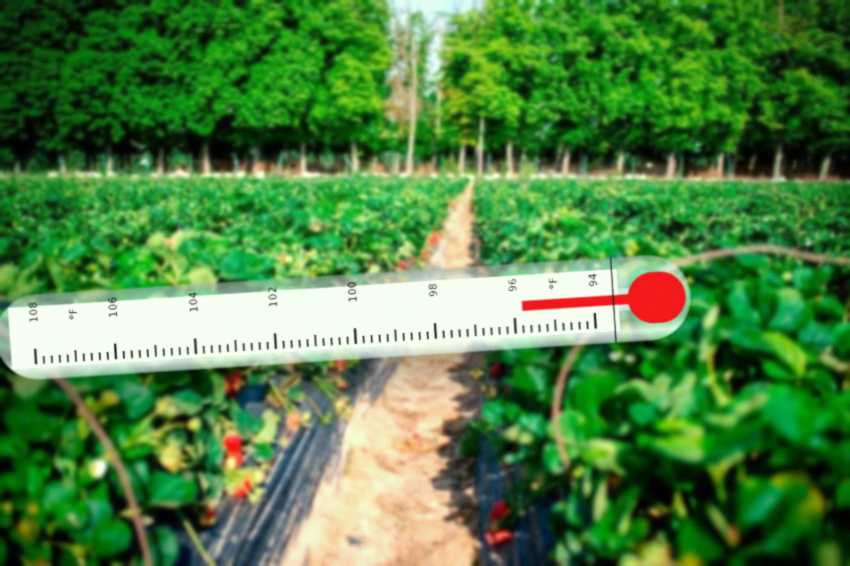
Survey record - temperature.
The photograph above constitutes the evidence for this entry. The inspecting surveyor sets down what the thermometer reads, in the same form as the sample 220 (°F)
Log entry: 95.8 (°F)
